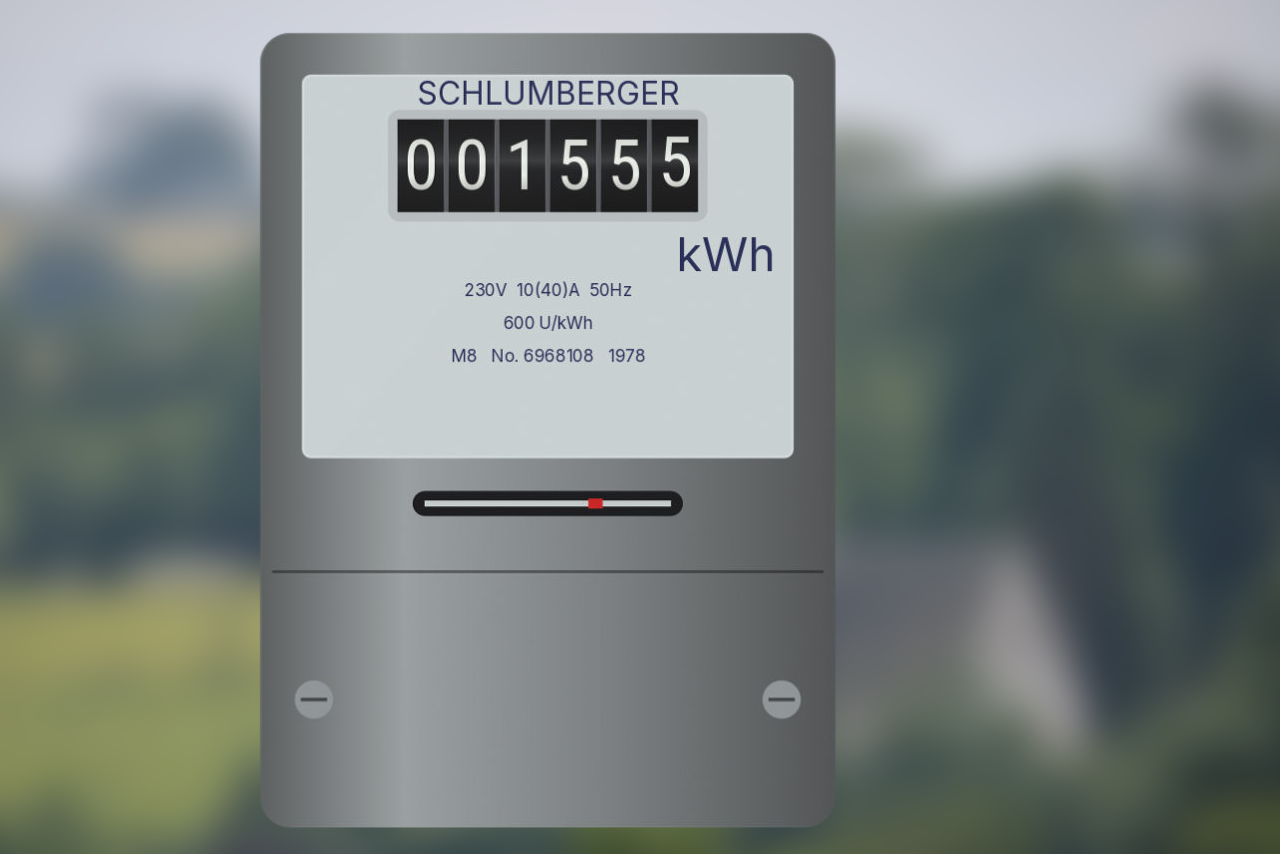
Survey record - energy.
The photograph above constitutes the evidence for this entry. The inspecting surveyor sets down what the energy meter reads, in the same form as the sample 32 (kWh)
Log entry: 1555 (kWh)
